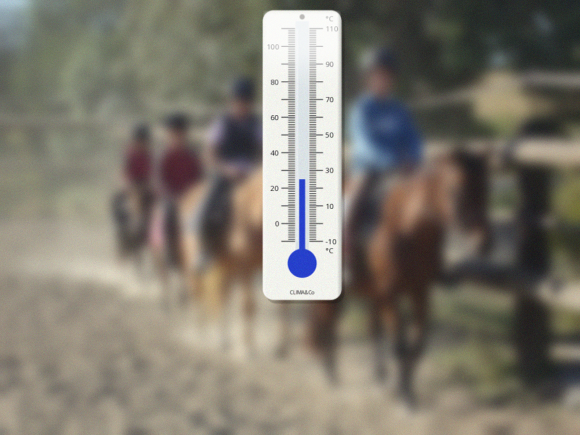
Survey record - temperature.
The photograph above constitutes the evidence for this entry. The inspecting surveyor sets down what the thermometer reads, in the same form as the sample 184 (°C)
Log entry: 25 (°C)
